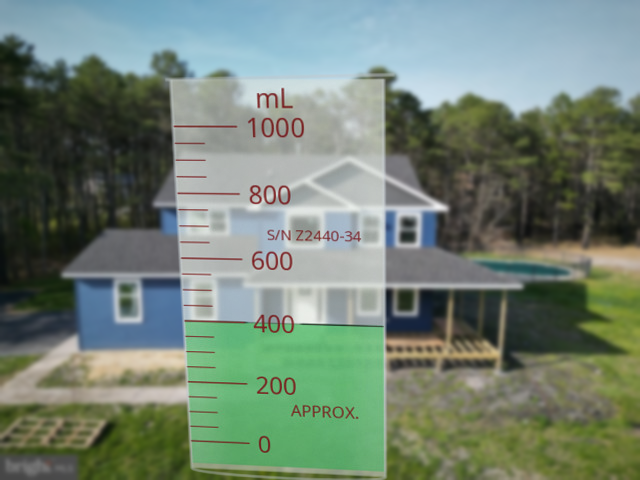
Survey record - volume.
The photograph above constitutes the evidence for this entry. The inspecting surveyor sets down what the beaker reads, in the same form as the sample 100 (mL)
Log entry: 400 (mL)
